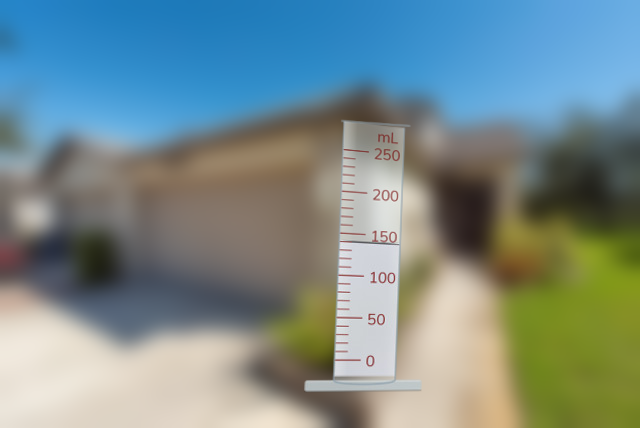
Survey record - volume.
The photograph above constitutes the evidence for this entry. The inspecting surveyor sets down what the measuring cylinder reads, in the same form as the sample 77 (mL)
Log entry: 140 (mL)
